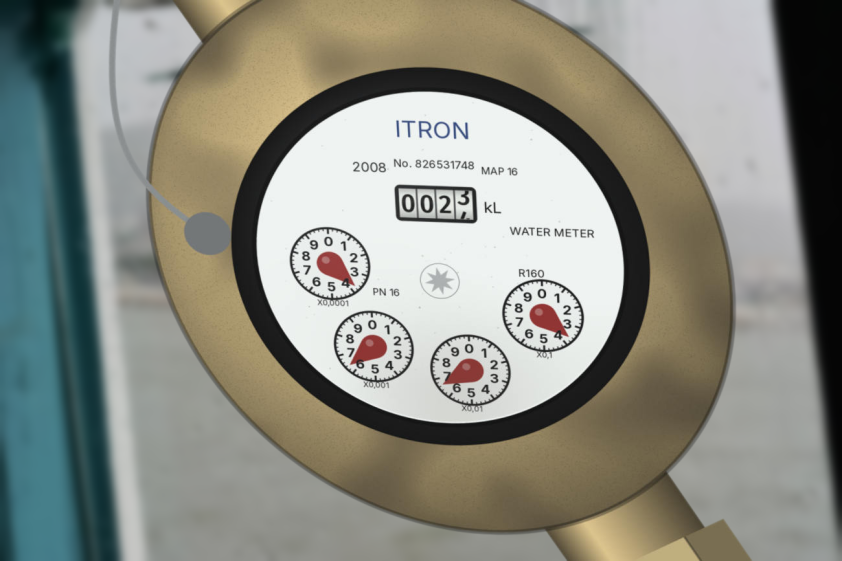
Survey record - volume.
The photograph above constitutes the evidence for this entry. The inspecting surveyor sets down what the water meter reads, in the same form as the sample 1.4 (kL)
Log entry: 23.3663 (kL)
